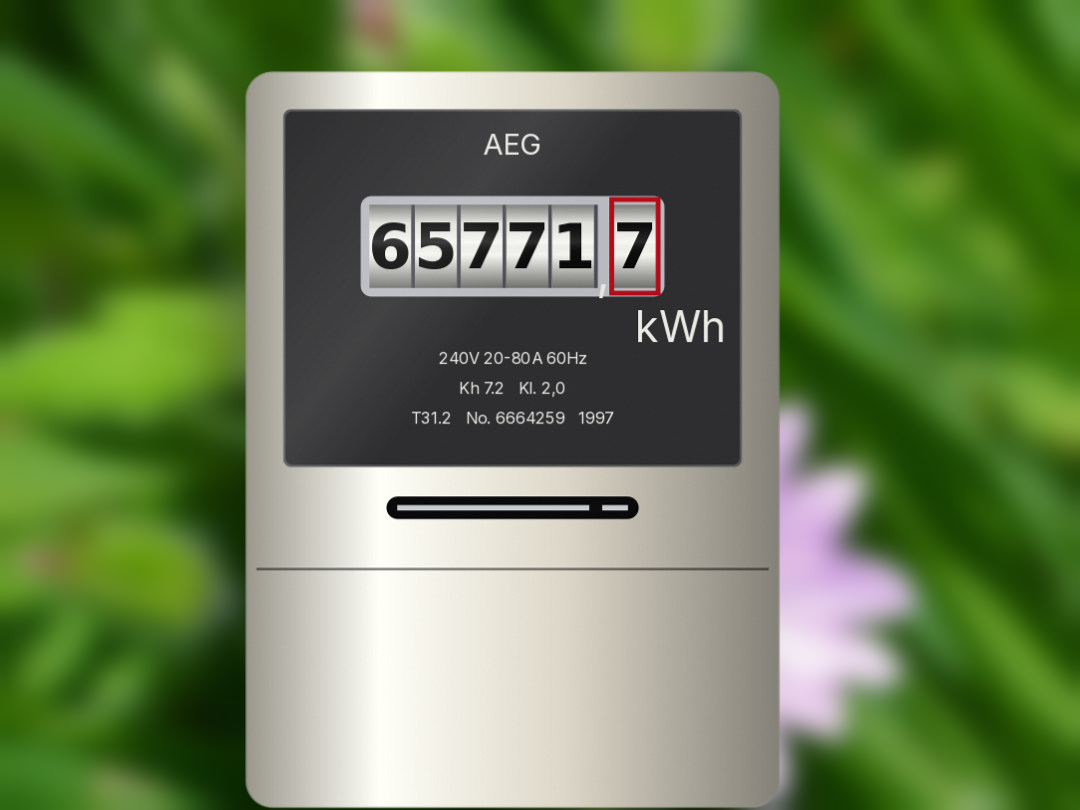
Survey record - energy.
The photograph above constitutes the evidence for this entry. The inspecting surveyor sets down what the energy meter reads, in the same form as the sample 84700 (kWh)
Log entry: 65771.7 (kWh)
